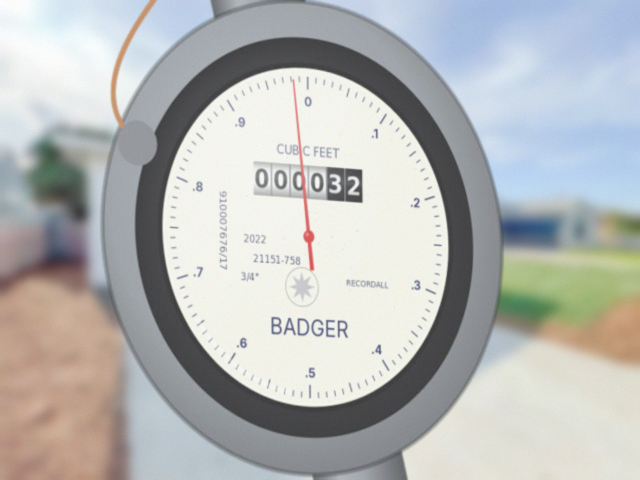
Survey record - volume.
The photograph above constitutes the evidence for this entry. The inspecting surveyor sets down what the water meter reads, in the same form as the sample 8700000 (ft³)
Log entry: 31.98 (ft³)
